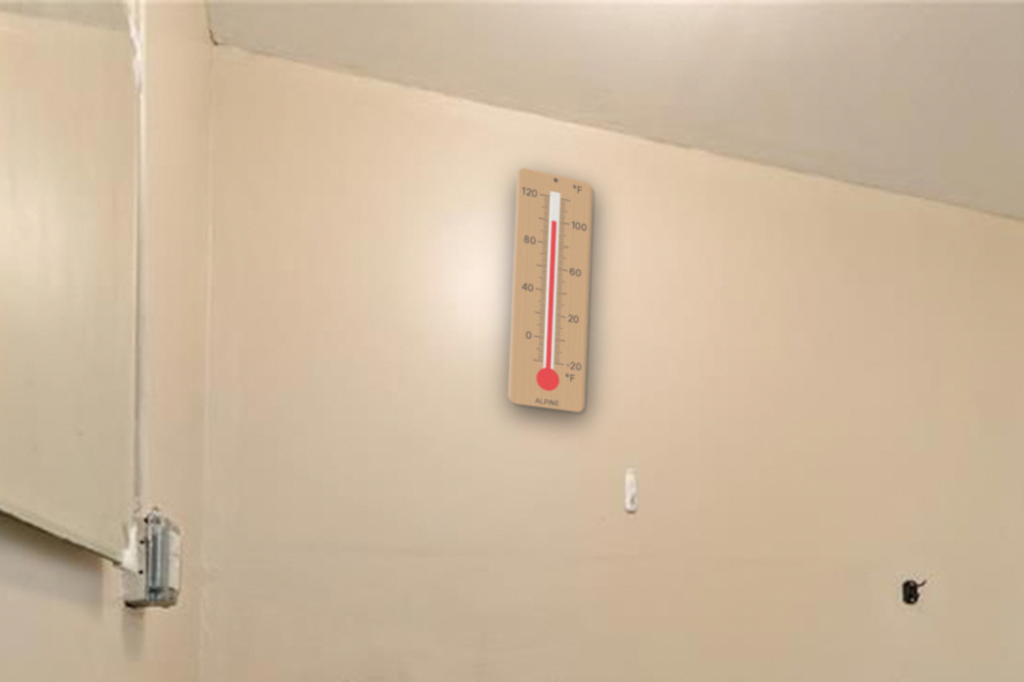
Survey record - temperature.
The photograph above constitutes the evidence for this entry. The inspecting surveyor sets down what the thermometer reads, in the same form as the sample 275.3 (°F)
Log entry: 100 (°F)
